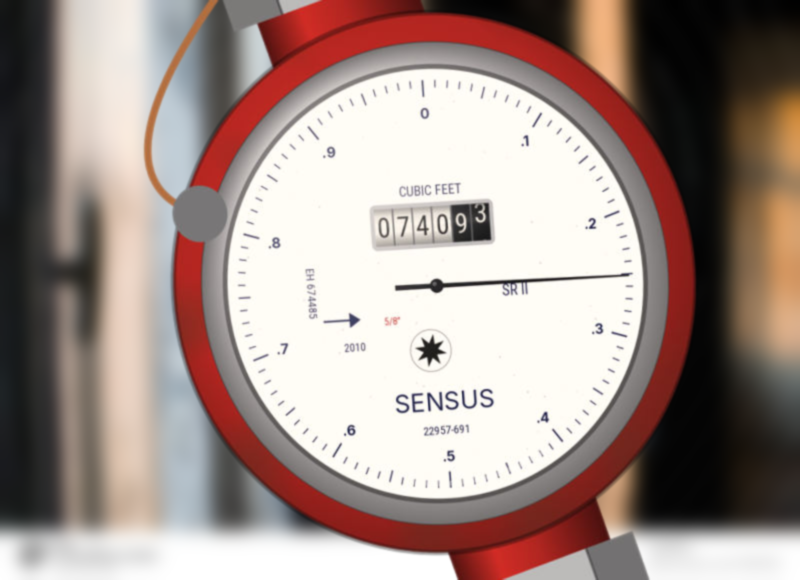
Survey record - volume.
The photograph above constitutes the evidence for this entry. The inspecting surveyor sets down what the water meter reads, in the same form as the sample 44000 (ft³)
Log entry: 74093.25 (ft³)
